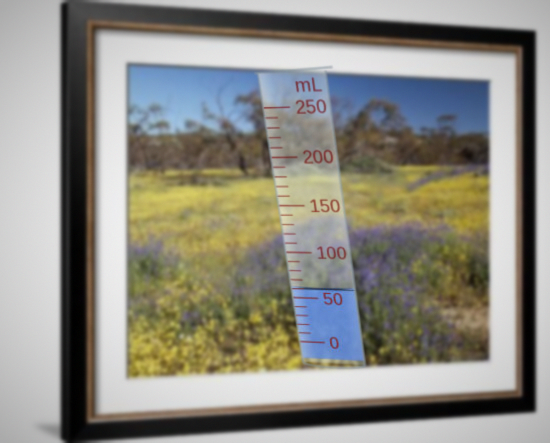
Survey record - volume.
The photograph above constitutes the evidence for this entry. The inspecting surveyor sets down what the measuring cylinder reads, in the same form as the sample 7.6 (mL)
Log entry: 60 (mL)
